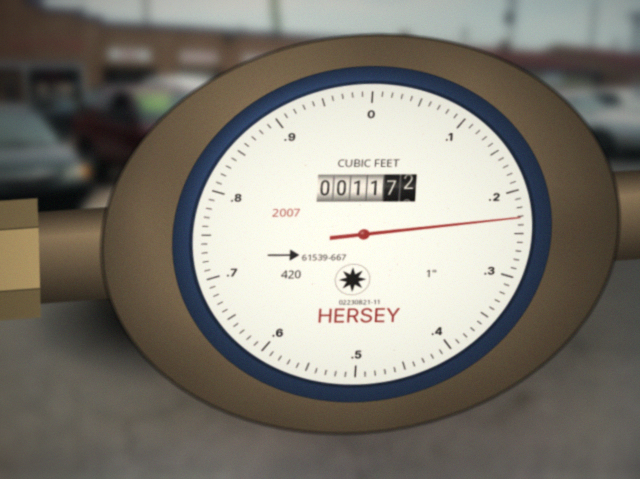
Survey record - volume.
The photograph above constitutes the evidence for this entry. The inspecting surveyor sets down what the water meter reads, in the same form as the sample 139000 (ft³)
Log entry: 1172.23 (ft³)
